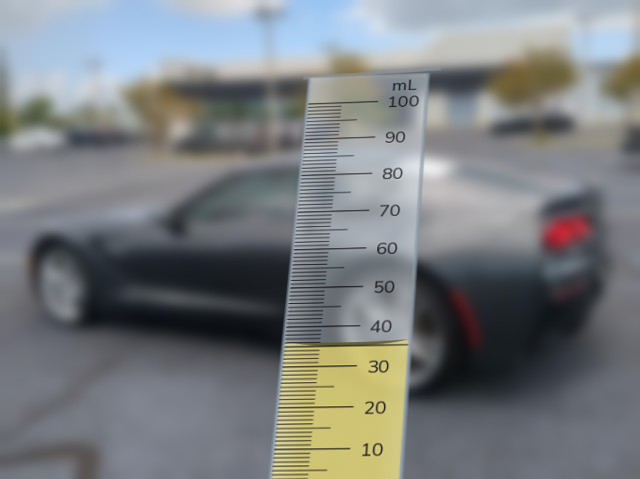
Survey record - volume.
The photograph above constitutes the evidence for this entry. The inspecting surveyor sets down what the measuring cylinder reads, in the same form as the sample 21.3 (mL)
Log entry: 35 (mL)
